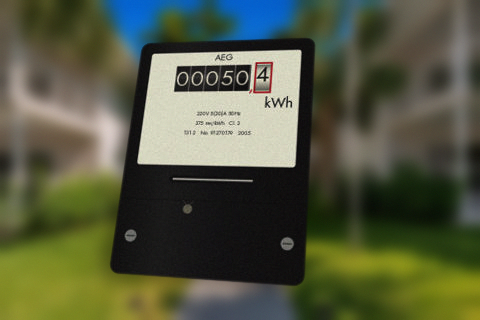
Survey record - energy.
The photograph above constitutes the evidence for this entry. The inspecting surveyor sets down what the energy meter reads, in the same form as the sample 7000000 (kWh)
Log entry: 50.4 (kWh)
